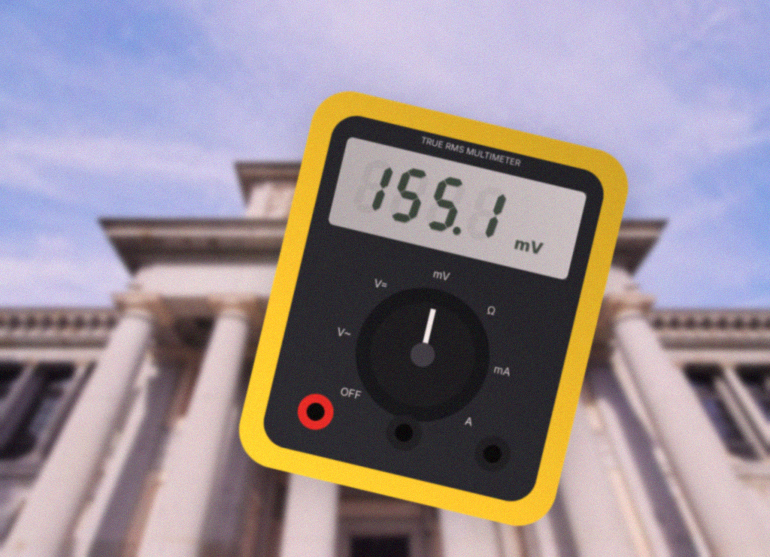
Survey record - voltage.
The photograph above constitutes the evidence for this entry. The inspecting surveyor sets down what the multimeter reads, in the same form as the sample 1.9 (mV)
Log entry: 155.1 (mV)
